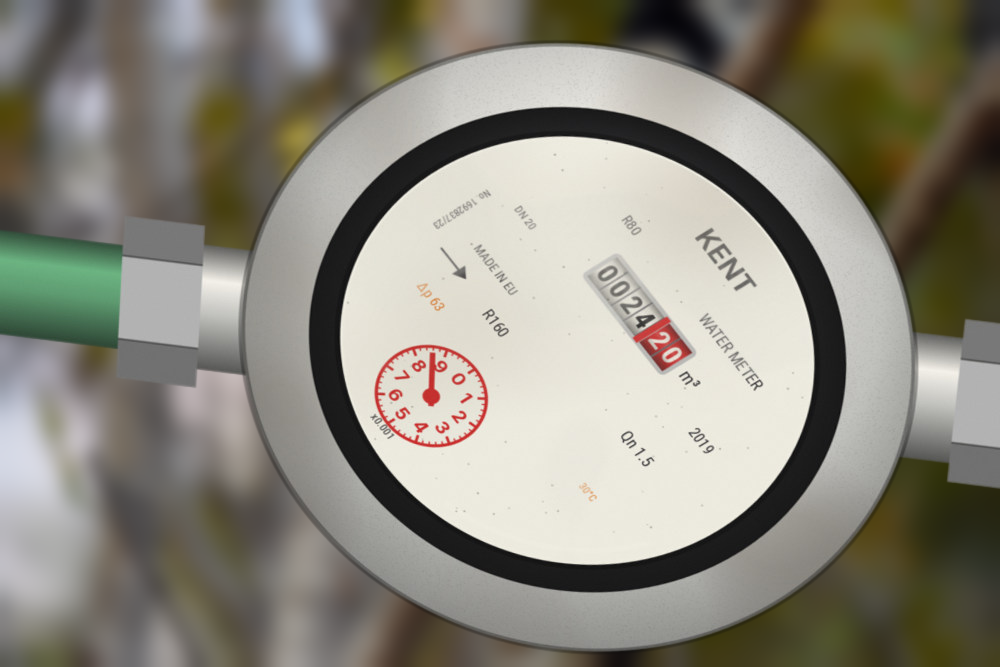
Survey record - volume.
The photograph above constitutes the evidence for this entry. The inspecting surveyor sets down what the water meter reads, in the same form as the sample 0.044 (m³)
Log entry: 24.208 (m³)
